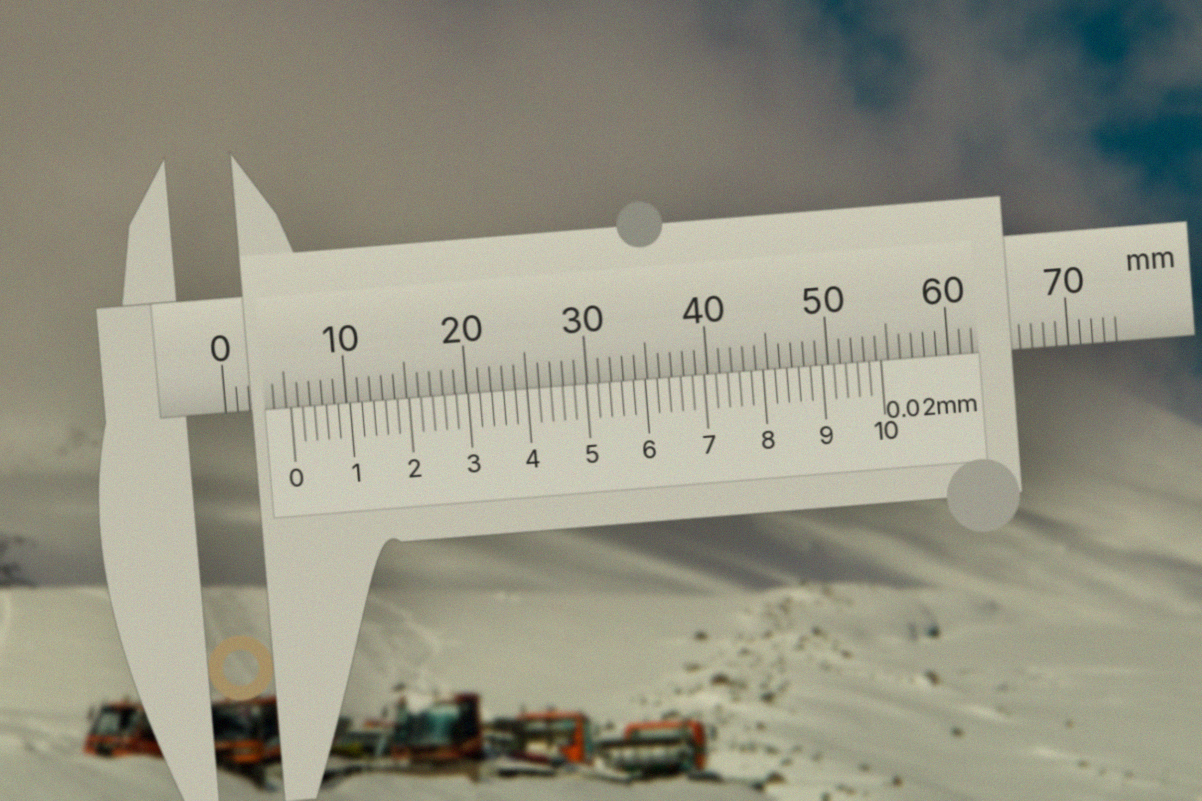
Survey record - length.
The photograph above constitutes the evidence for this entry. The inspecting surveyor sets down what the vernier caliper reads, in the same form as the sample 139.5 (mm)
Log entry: 5.4 (mm)
